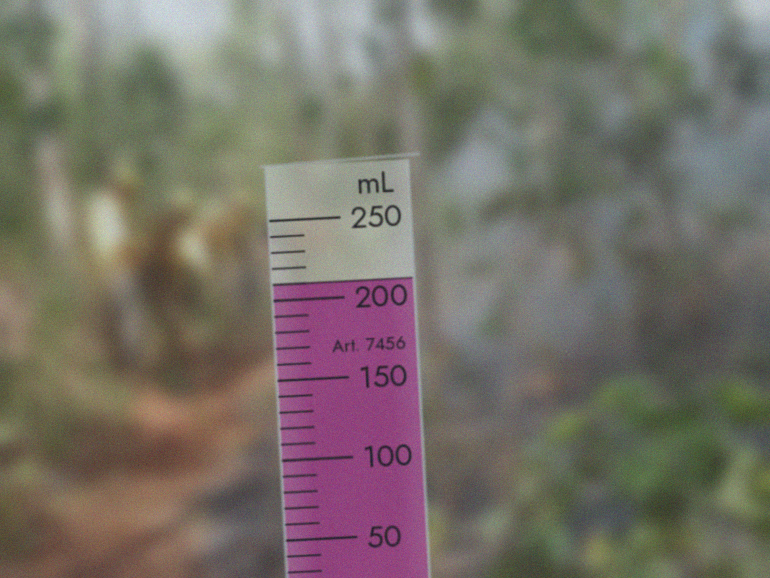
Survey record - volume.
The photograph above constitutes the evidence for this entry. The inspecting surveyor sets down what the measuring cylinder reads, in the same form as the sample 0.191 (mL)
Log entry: 210 (mL)
